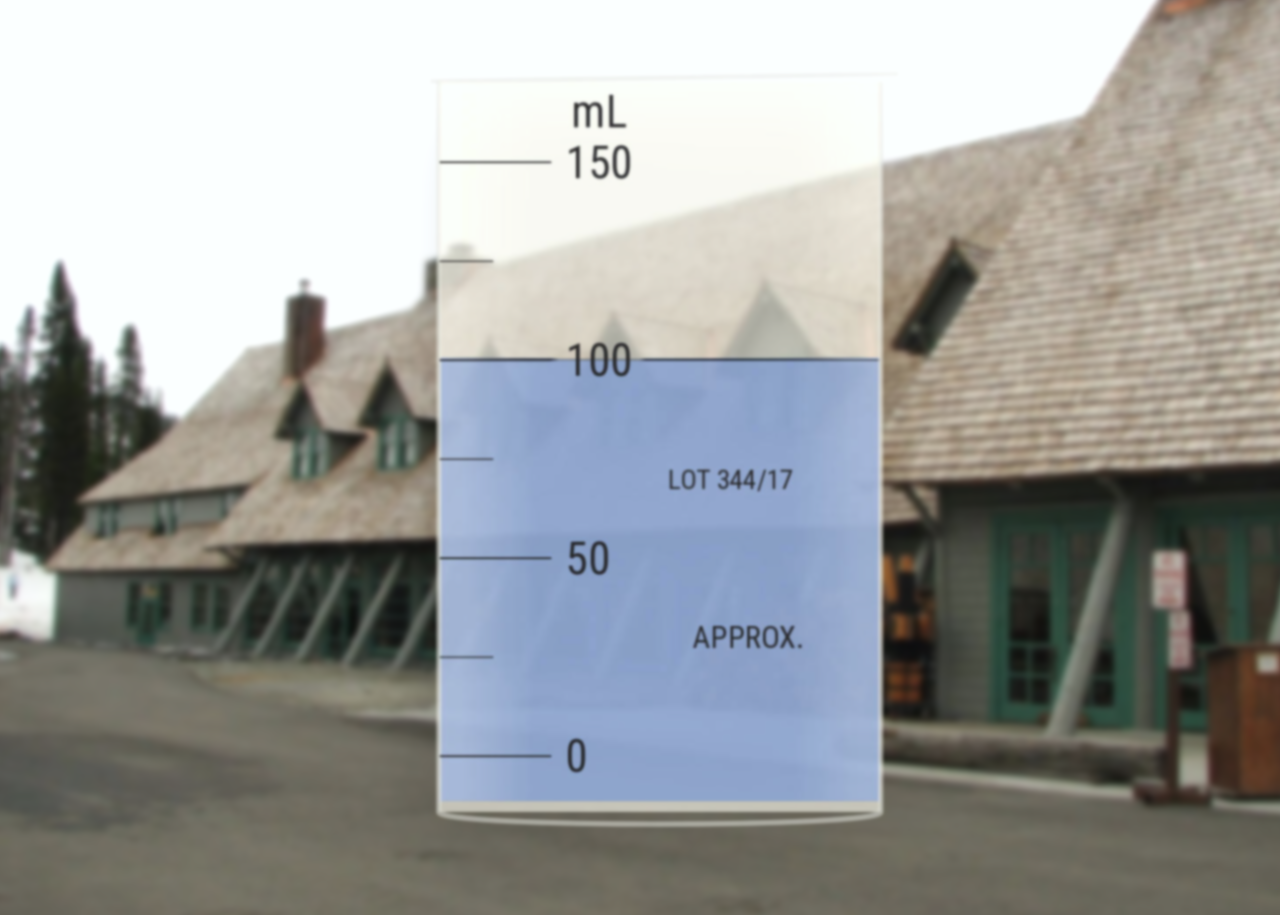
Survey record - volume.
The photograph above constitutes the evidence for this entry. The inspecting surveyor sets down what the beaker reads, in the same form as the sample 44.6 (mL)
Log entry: 100 (mL)
